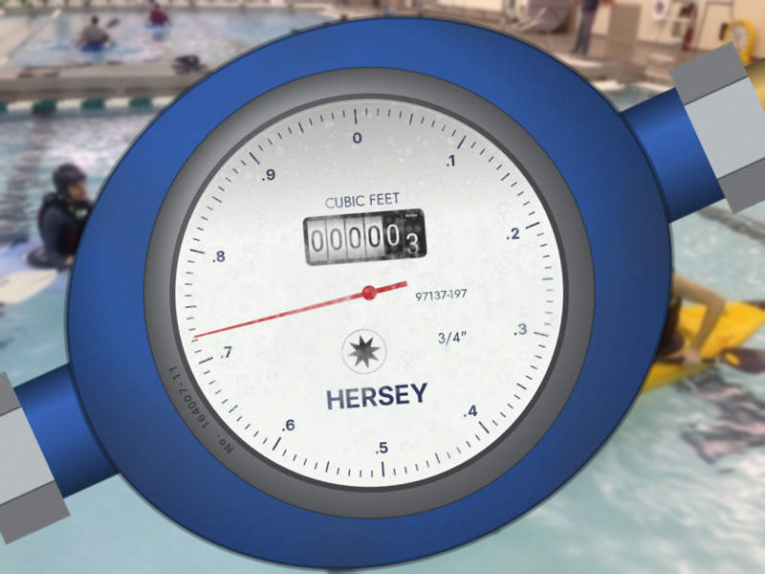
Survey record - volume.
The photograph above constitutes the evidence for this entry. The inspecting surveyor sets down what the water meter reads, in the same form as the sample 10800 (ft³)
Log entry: 2.72 (ft³)
